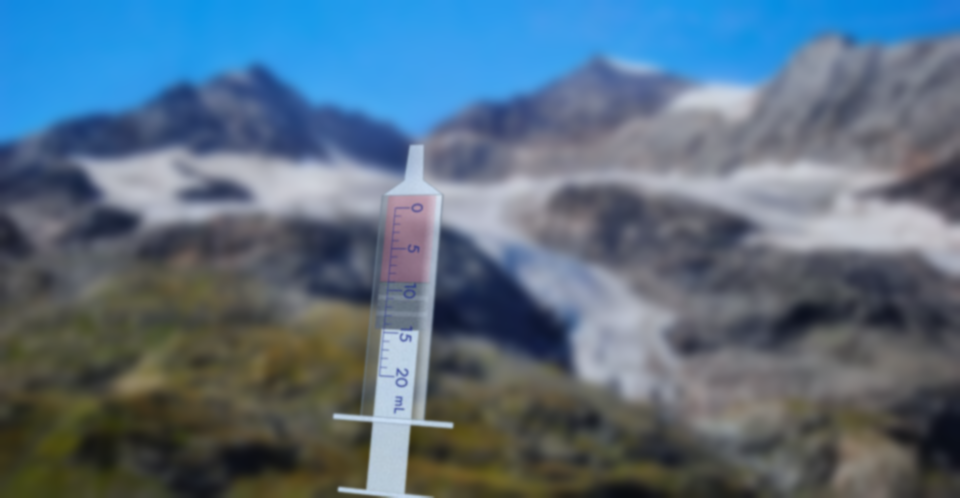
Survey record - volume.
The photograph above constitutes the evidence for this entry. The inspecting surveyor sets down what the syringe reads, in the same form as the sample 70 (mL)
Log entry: 9 (mL)
